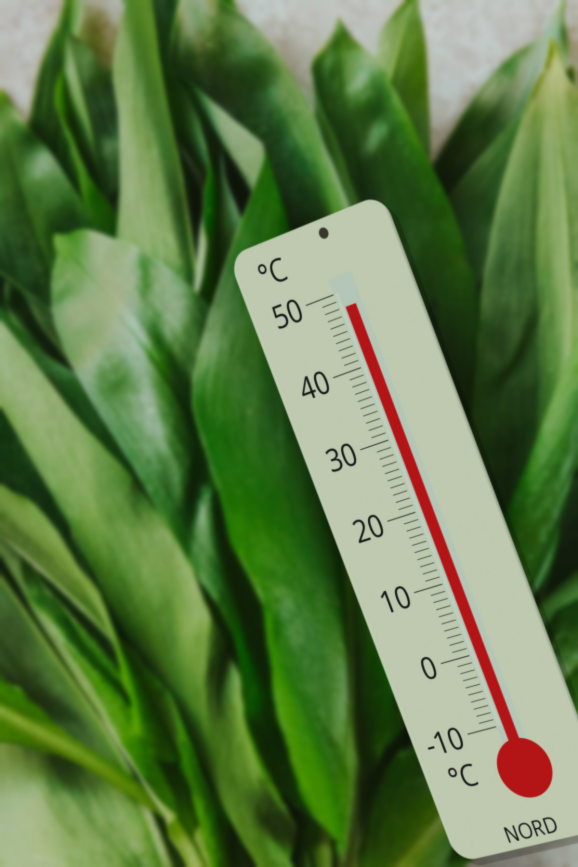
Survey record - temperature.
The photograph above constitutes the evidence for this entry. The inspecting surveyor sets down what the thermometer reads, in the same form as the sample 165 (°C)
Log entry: 48 (°C)
